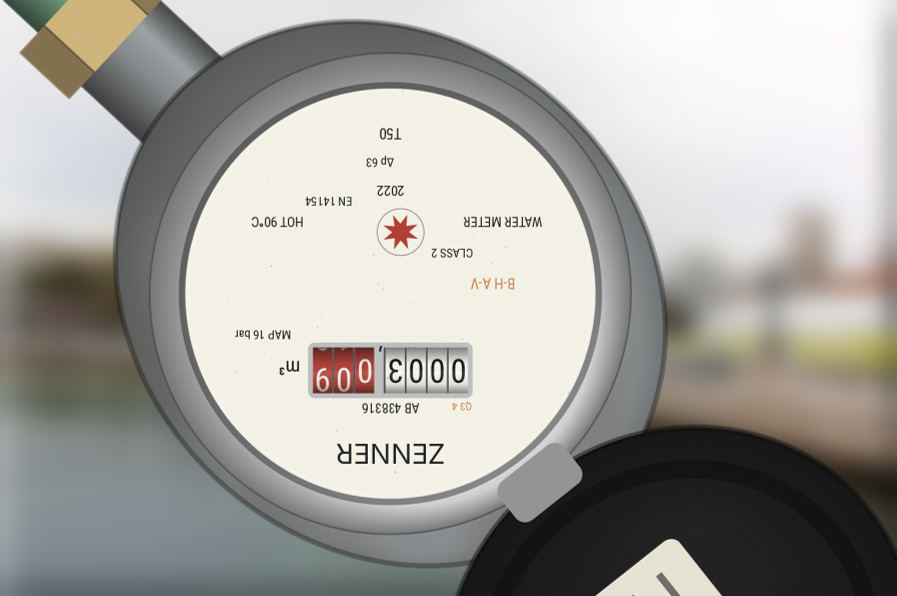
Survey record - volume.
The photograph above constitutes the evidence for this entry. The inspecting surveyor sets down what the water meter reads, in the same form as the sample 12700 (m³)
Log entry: 3.009 (m³)
